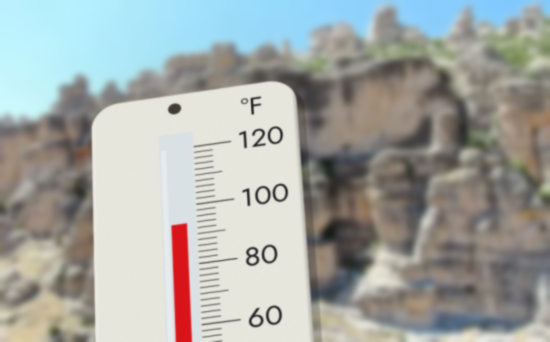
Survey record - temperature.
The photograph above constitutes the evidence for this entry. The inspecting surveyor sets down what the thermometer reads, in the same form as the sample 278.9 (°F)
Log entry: 94 (°F)
